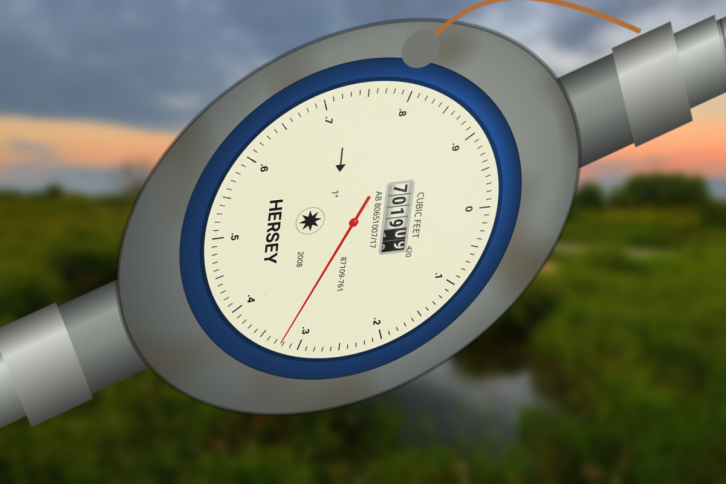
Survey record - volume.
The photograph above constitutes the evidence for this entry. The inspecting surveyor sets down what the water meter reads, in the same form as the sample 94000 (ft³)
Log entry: 701909.32 (ft³)
